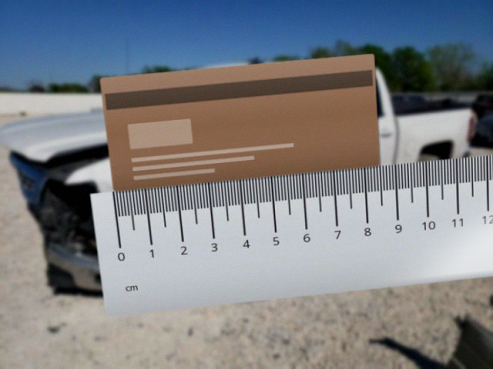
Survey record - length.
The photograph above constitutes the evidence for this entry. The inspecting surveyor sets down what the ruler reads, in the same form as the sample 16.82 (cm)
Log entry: 8.5 (cm)
